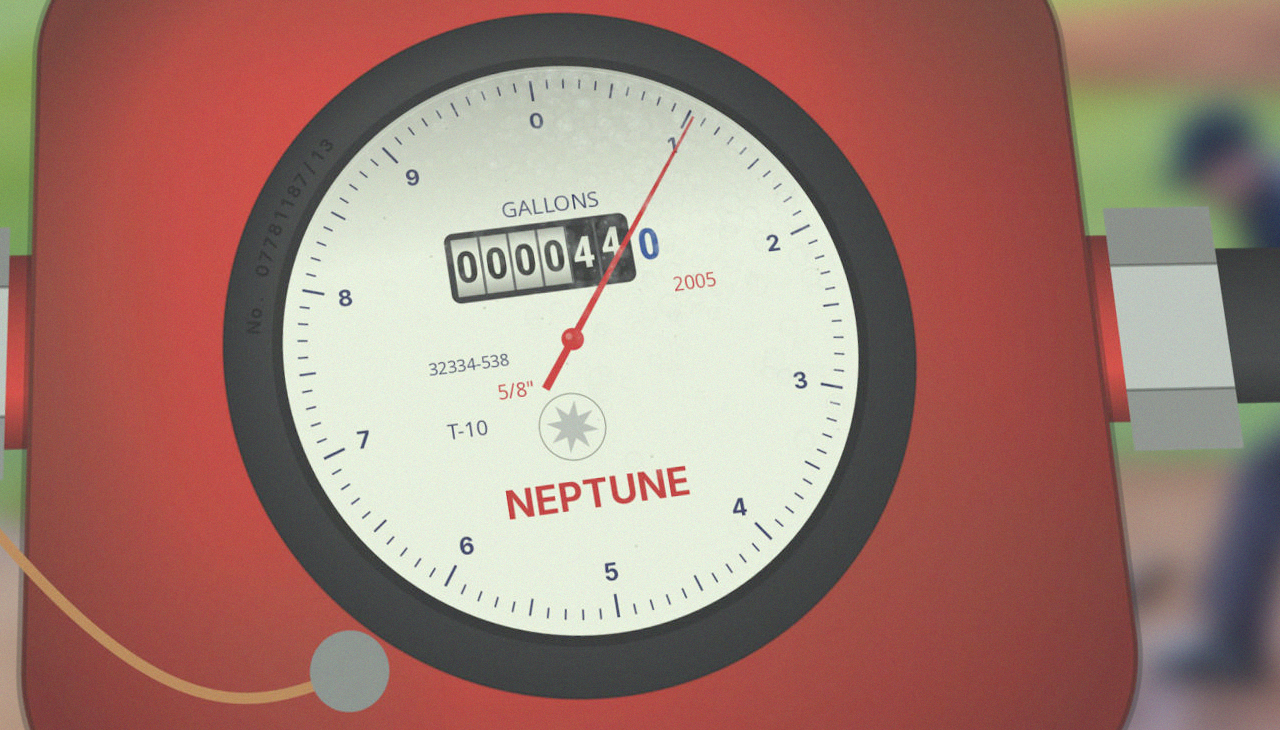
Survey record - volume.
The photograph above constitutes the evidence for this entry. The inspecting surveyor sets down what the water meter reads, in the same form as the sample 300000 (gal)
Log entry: 441.0 (gal)
